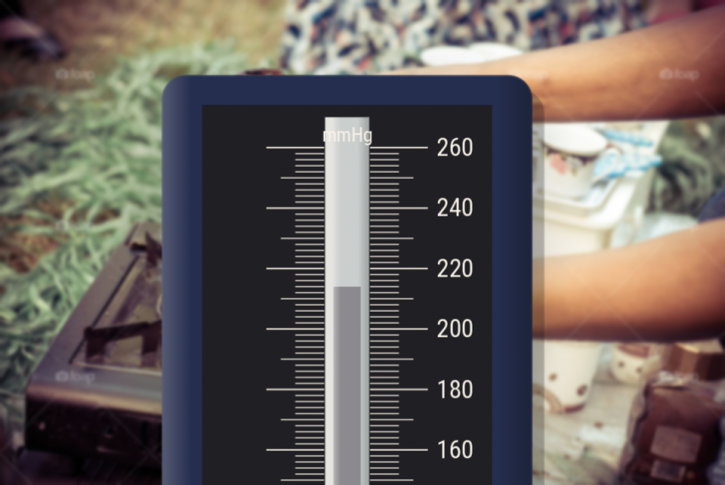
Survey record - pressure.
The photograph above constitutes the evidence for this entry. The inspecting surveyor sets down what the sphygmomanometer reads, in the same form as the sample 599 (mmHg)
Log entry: 214 (mmHg)
